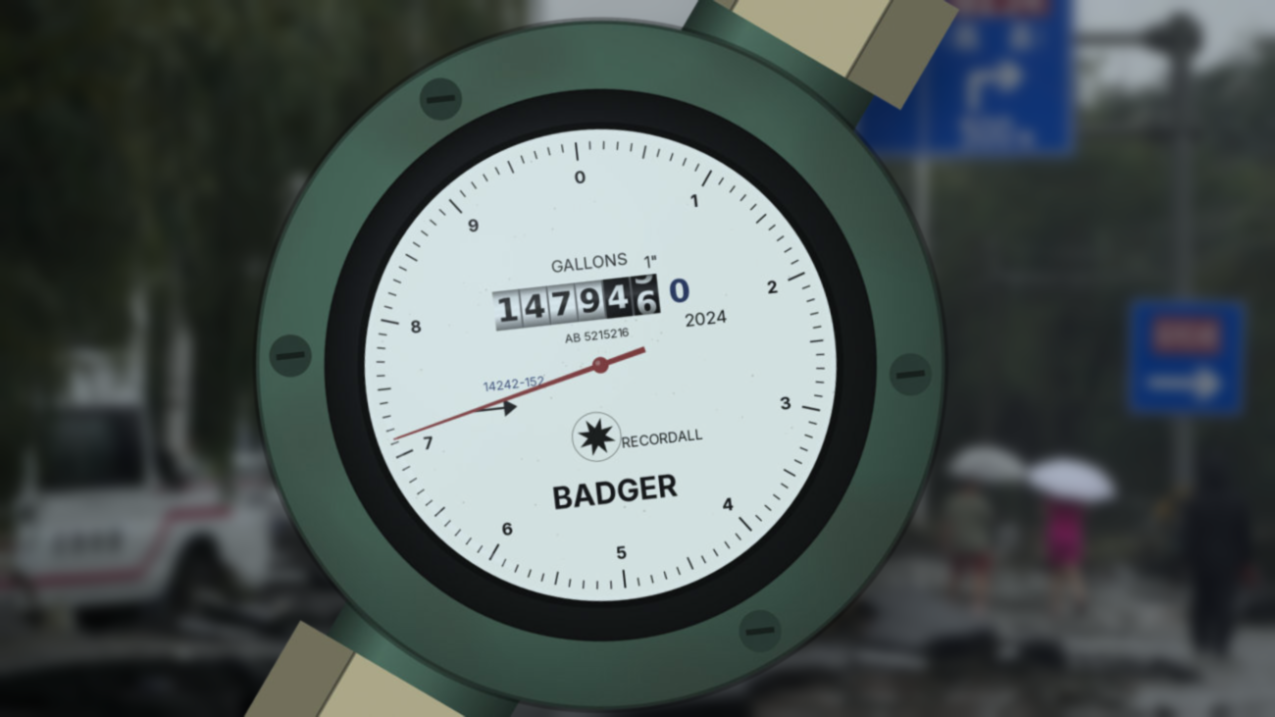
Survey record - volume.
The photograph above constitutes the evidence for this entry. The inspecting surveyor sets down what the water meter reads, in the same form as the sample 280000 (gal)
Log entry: 1479457.1 (gal)
